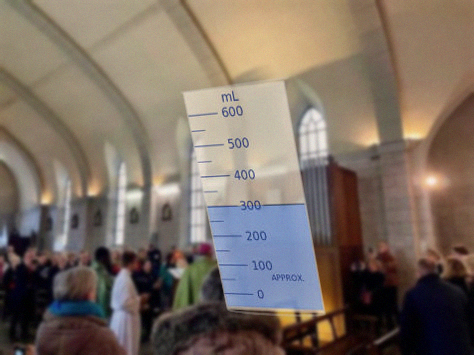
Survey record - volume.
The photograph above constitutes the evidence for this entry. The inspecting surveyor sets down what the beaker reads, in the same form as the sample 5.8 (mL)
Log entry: 300 (mL)
